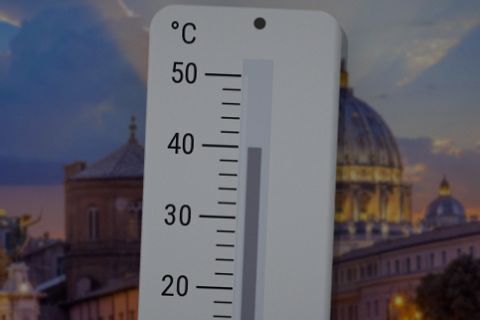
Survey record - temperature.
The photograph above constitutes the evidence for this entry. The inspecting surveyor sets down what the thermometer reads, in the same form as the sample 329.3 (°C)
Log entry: 40 (°C)
